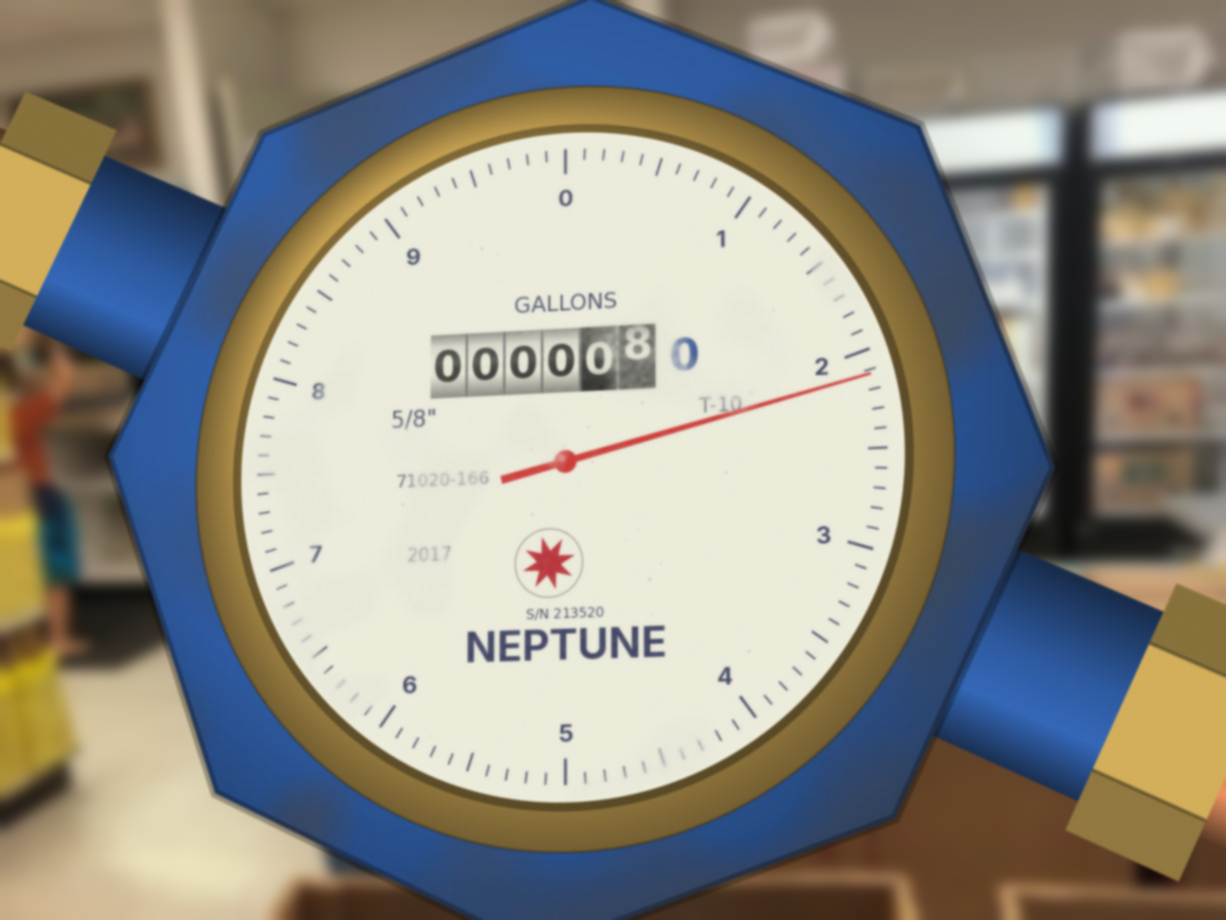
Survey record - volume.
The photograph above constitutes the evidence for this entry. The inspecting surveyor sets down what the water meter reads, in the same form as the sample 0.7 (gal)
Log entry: 82.1 (gal)
